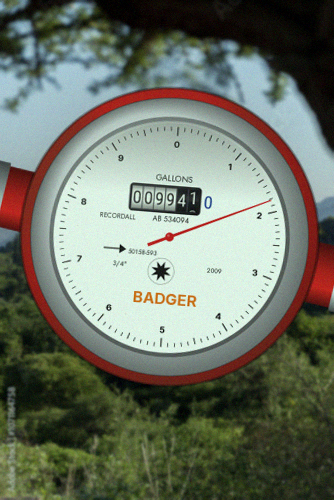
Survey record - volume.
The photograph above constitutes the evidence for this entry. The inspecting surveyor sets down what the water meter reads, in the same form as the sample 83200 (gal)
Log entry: 99411.8 (gal)
